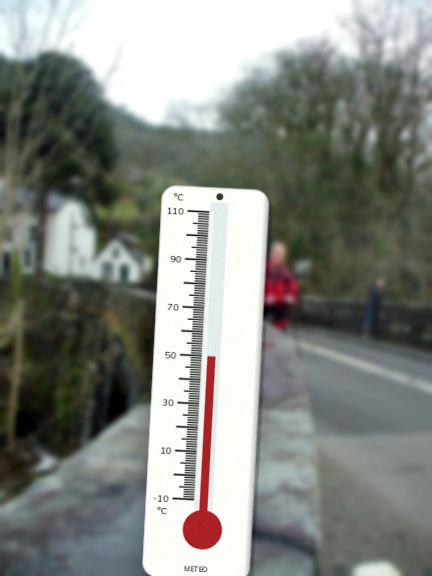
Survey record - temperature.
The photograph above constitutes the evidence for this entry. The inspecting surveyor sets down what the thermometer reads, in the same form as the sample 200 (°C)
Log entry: 50 (°C)
